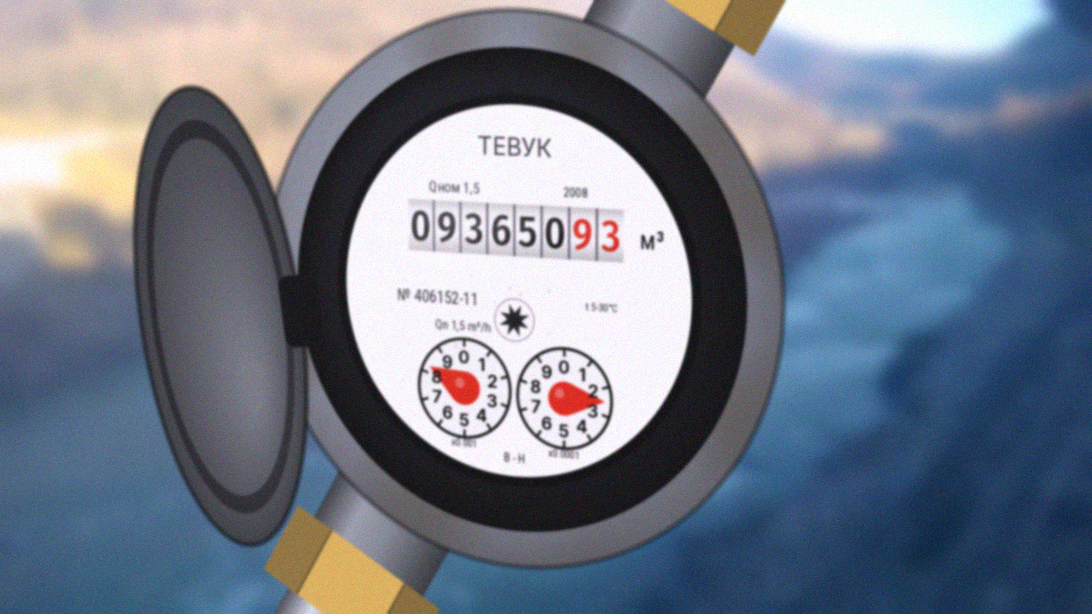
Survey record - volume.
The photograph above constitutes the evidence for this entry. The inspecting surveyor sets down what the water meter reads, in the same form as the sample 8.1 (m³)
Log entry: 93650.9382 (m³)
